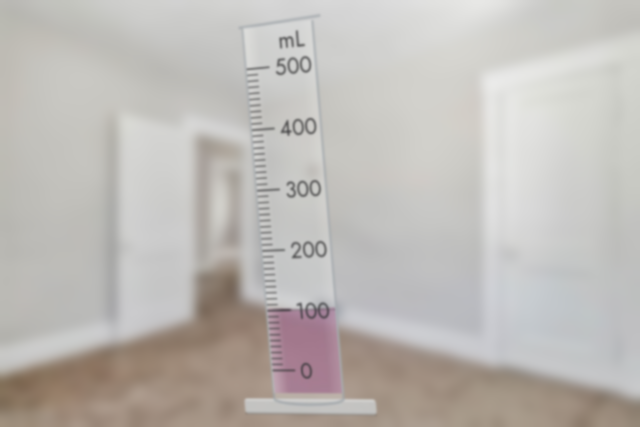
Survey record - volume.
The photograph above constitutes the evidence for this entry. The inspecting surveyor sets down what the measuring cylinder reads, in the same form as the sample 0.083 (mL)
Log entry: 100 (mL)
